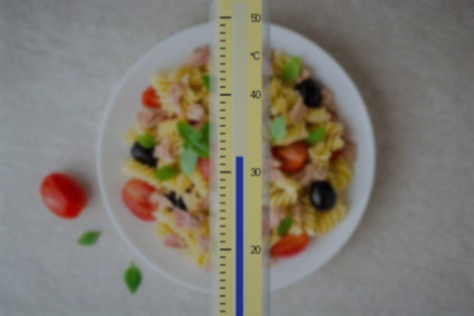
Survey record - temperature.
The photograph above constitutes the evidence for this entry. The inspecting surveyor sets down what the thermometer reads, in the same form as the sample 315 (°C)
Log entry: 32 (°C)
